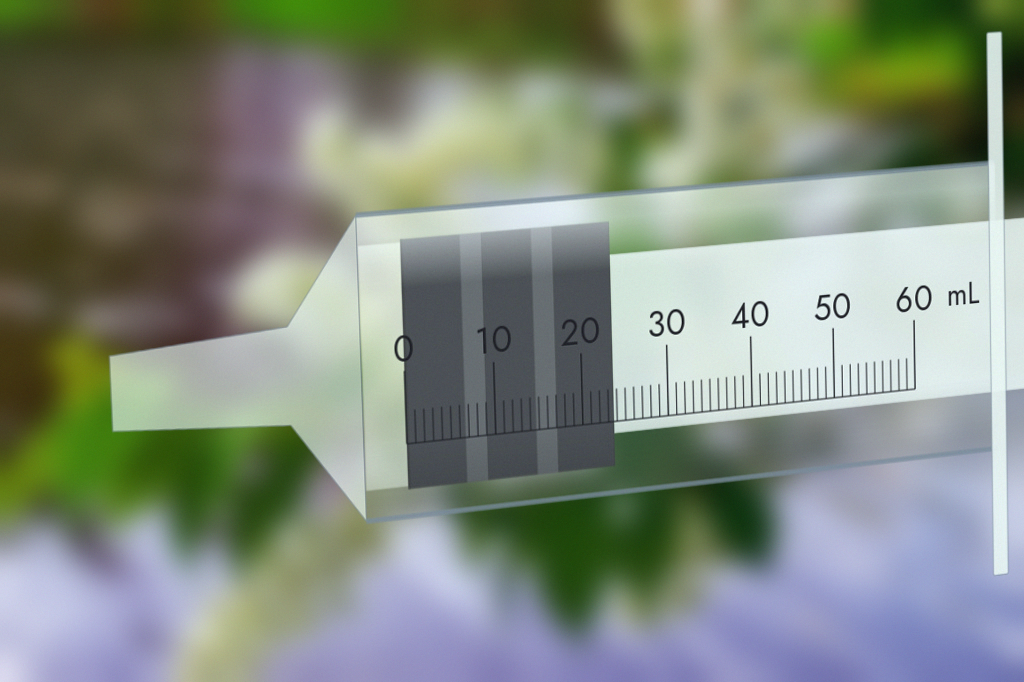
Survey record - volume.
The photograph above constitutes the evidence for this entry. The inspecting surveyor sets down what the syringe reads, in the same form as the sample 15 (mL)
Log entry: 0 (mL)
